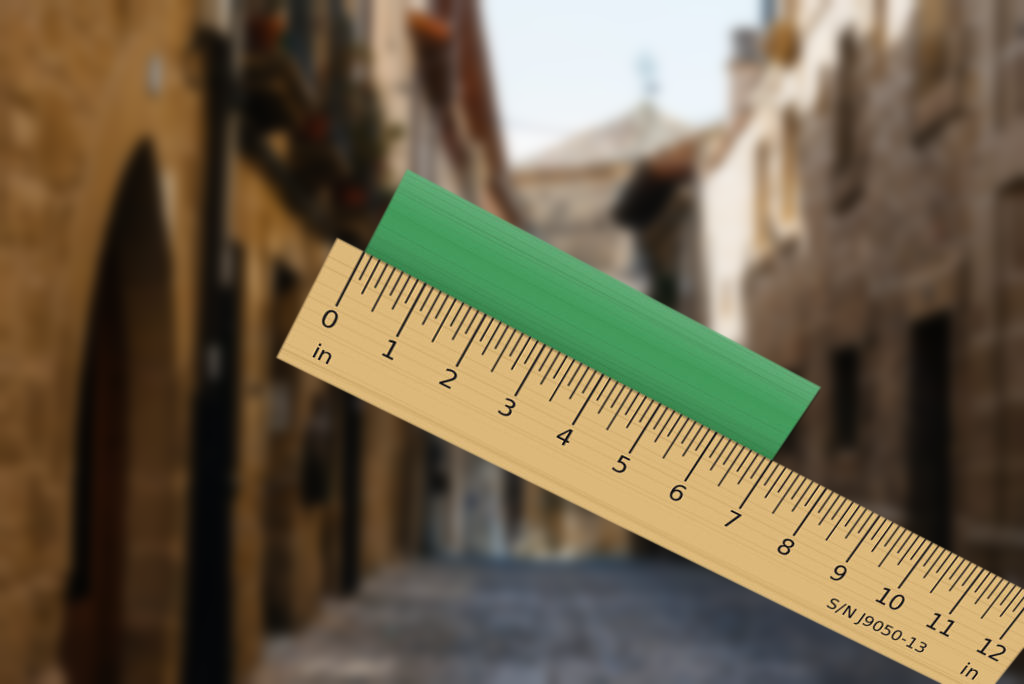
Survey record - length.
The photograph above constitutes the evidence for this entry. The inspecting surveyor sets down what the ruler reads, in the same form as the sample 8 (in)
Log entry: 7 (in)
